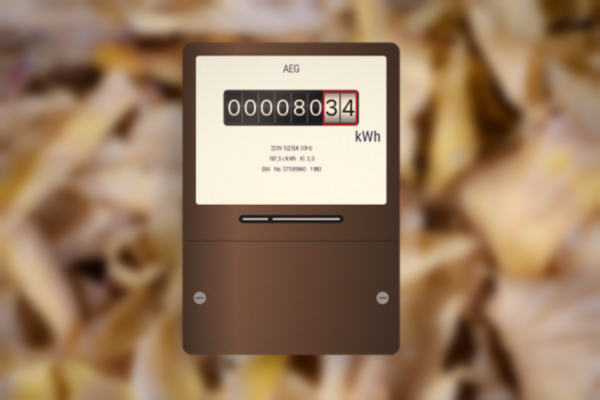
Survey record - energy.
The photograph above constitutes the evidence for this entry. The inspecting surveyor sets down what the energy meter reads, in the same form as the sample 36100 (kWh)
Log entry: 80.34 (kWh)
